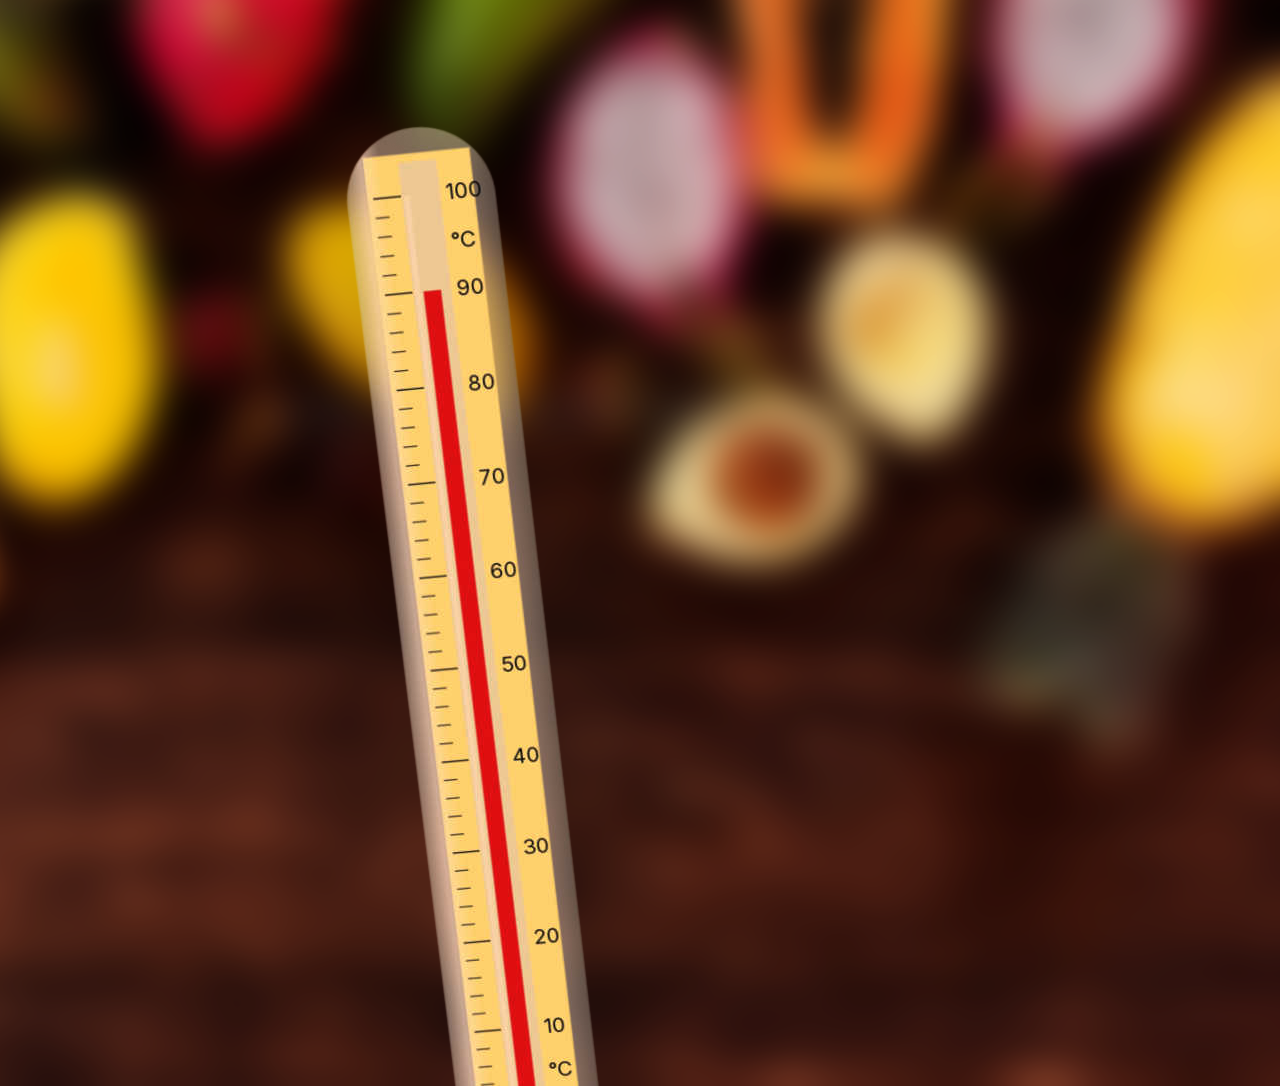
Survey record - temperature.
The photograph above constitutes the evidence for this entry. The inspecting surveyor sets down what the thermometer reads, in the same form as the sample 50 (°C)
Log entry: 90 (°C)
